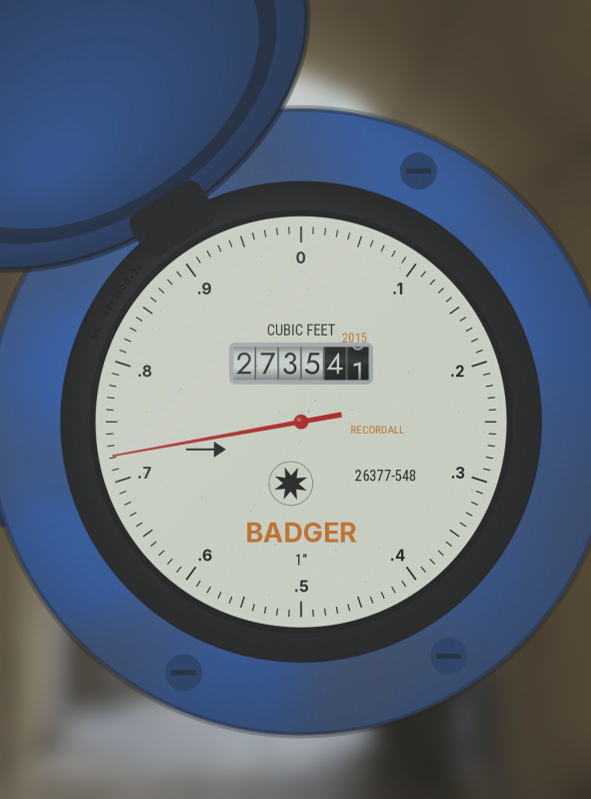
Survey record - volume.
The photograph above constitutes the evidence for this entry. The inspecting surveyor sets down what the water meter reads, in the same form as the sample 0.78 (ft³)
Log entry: 273540.72 (ft³)
